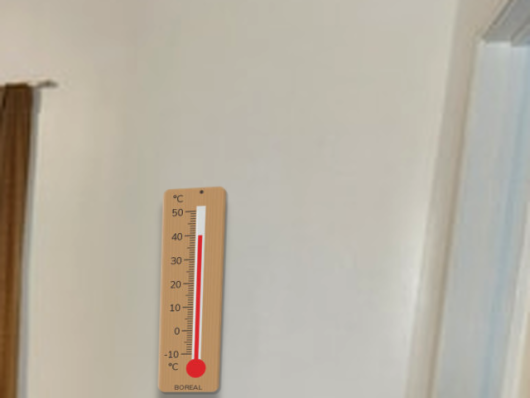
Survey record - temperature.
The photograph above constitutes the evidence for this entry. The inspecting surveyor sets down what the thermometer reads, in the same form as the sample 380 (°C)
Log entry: 40 (°C)
